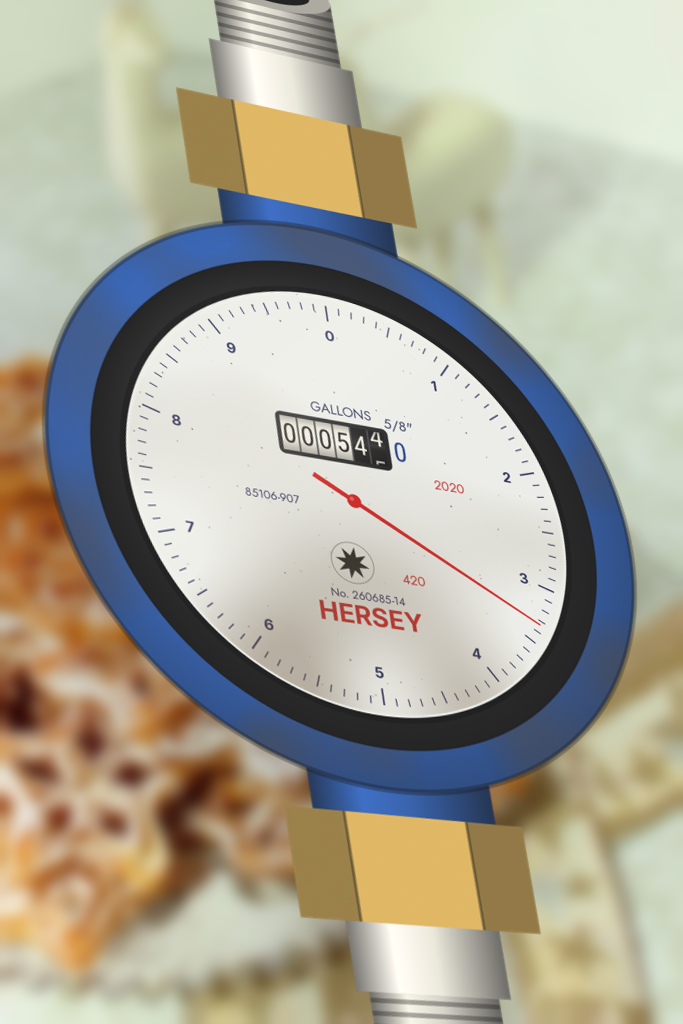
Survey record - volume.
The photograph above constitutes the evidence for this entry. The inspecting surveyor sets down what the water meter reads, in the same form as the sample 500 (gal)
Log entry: 5443.3 (gal)
